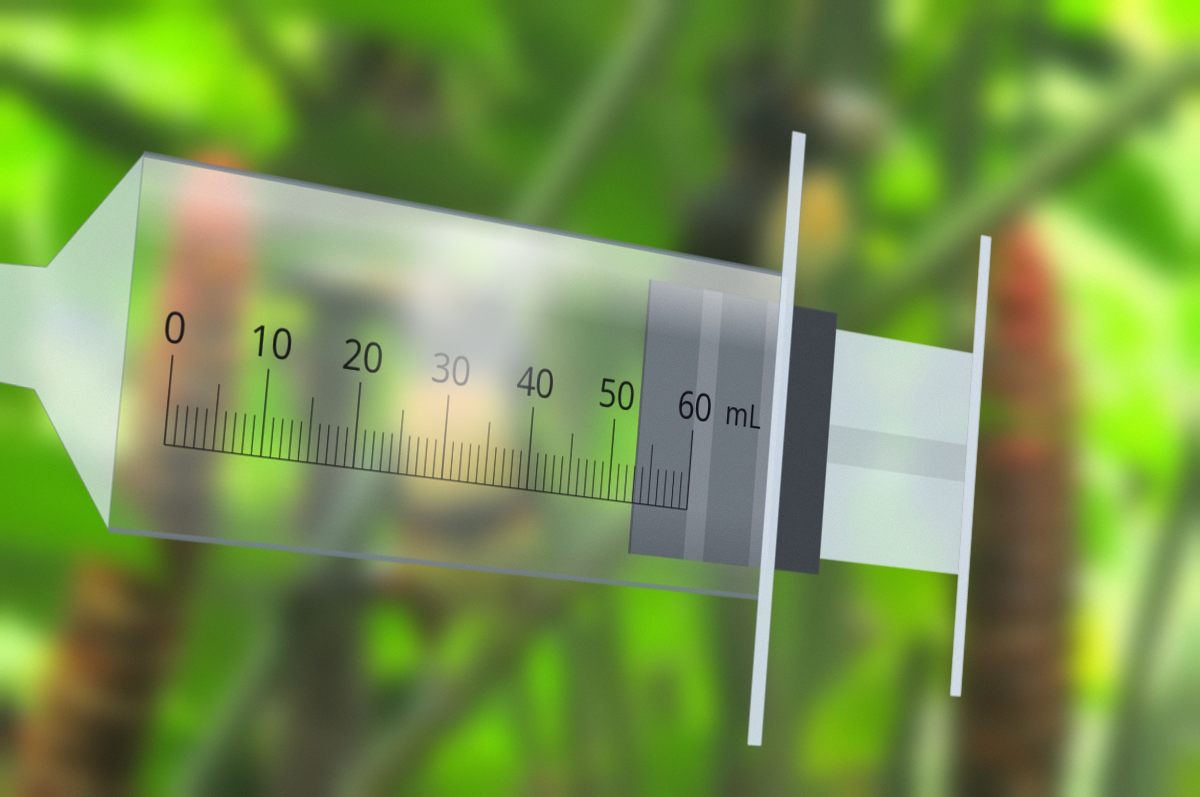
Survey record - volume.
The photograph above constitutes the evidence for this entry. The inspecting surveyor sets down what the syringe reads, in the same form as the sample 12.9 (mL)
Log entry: 53 (mL)
